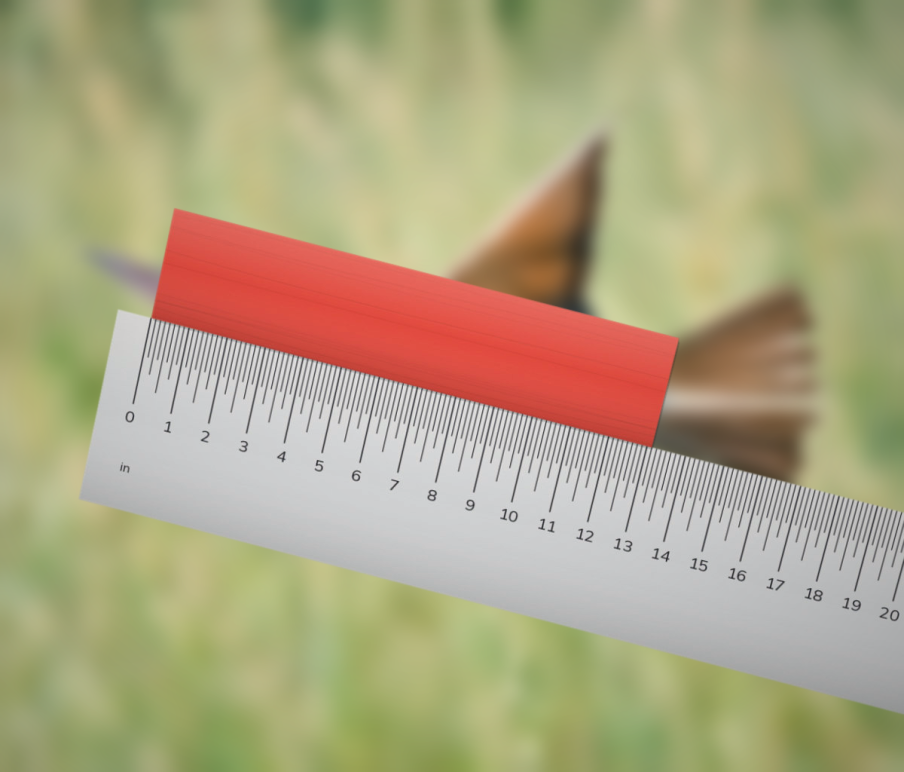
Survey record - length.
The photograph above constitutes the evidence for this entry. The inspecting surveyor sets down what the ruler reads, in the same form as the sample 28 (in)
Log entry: 13.125 (in)
